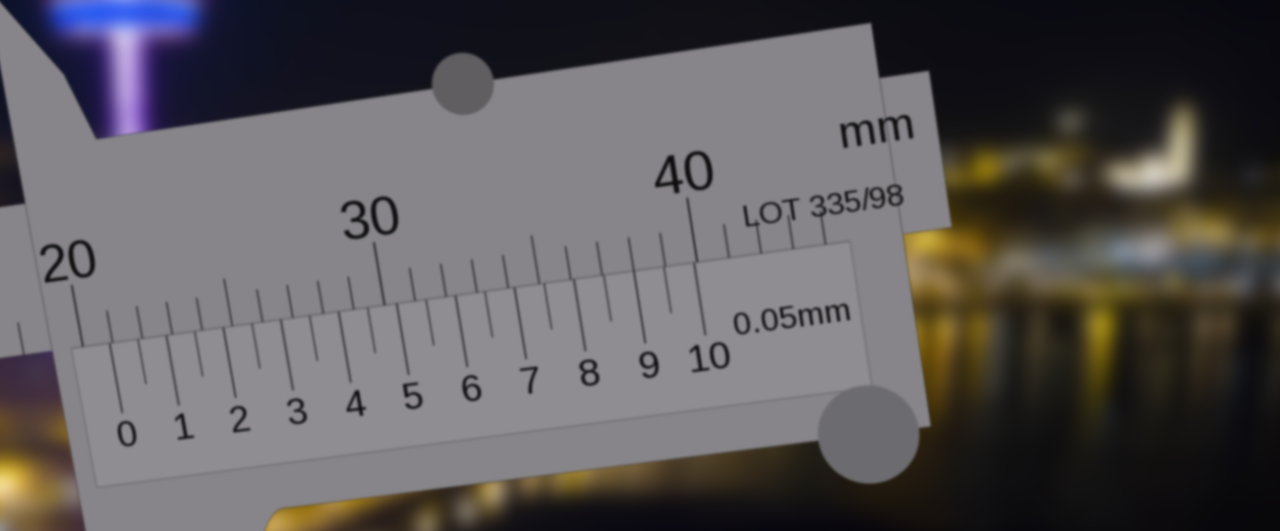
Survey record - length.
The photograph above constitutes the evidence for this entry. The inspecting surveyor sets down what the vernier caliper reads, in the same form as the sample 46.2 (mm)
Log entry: 20.9 (mm)
